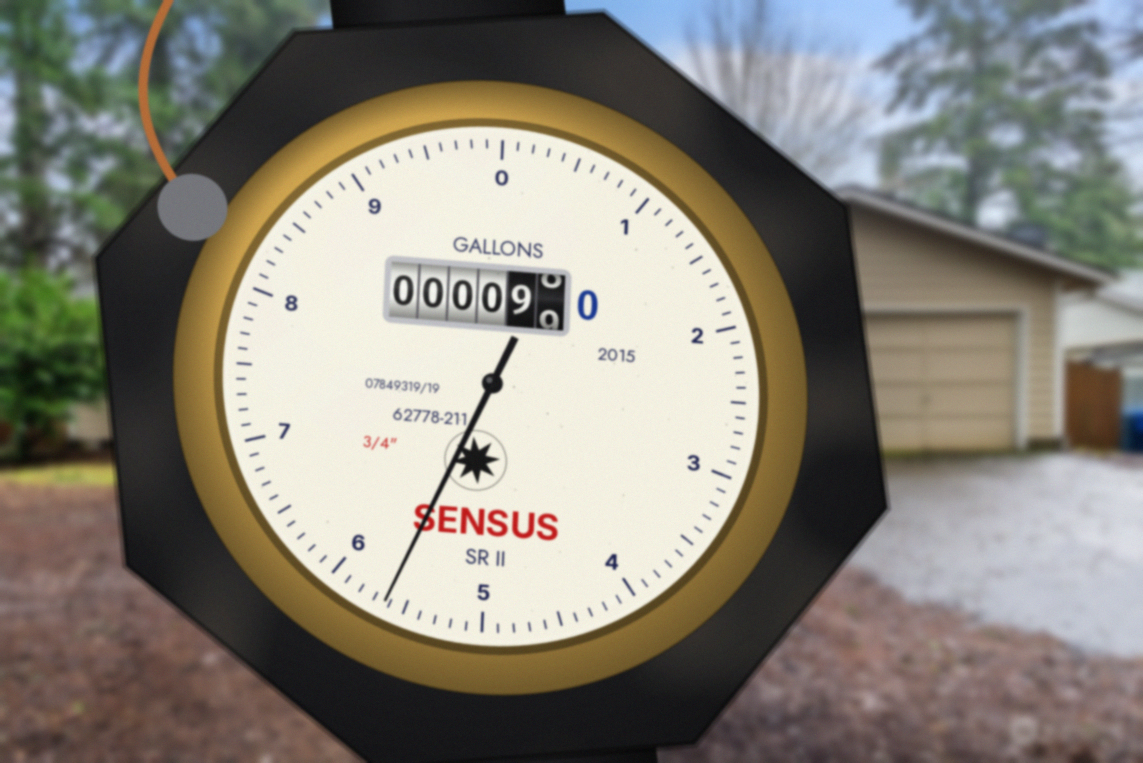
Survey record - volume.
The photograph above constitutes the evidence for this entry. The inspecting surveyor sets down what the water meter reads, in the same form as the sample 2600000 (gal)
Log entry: 985.6 (gal)
